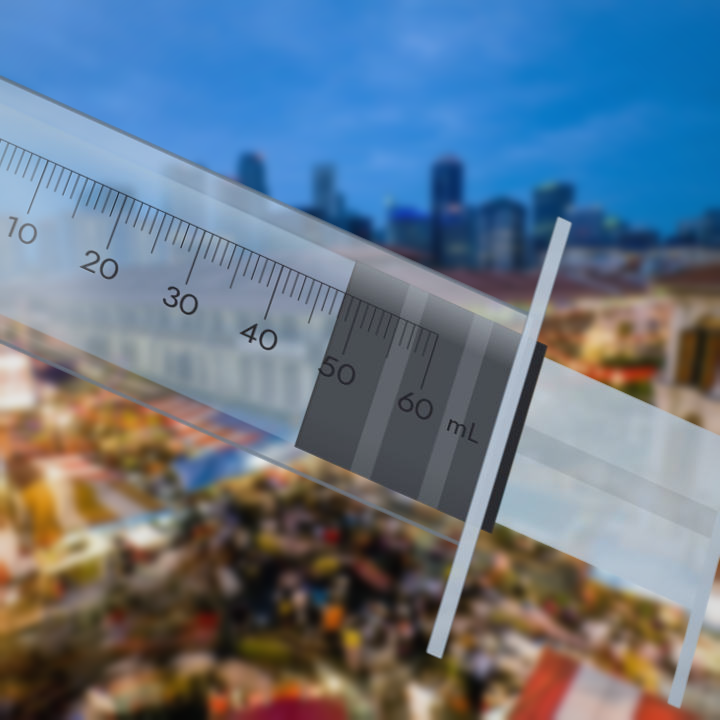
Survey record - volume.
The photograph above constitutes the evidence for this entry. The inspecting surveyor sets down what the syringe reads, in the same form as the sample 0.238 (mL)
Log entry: 48 (mL)
